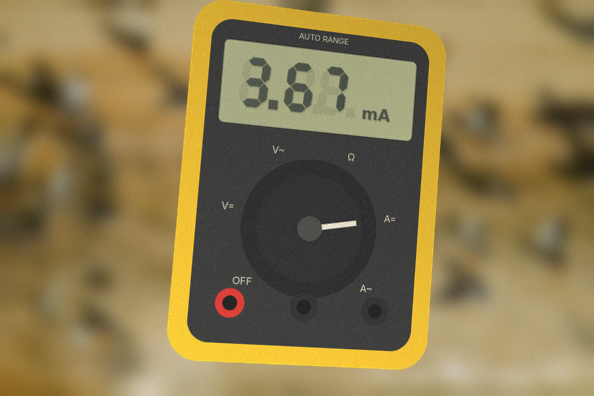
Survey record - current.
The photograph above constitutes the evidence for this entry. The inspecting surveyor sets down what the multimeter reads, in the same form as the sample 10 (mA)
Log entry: 3.67 (mA)
